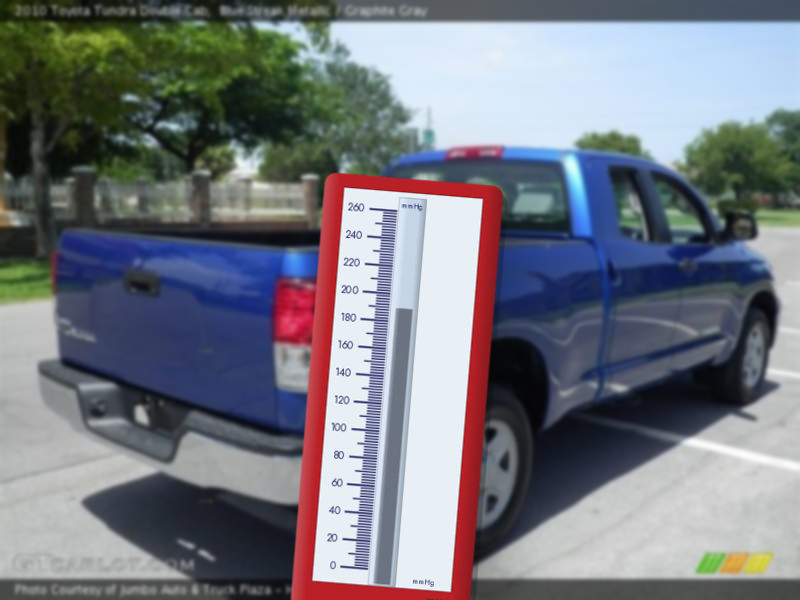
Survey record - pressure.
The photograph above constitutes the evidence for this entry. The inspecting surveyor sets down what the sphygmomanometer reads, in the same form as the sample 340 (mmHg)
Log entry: 190 (mmHg)
